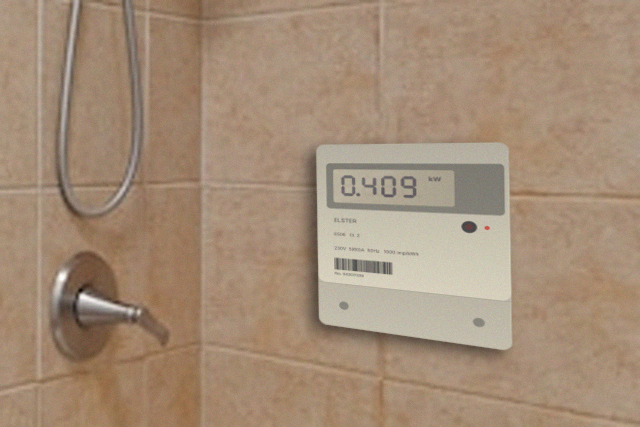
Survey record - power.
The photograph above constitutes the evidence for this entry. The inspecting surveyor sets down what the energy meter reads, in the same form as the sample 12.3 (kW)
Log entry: 0.409 (kW)
